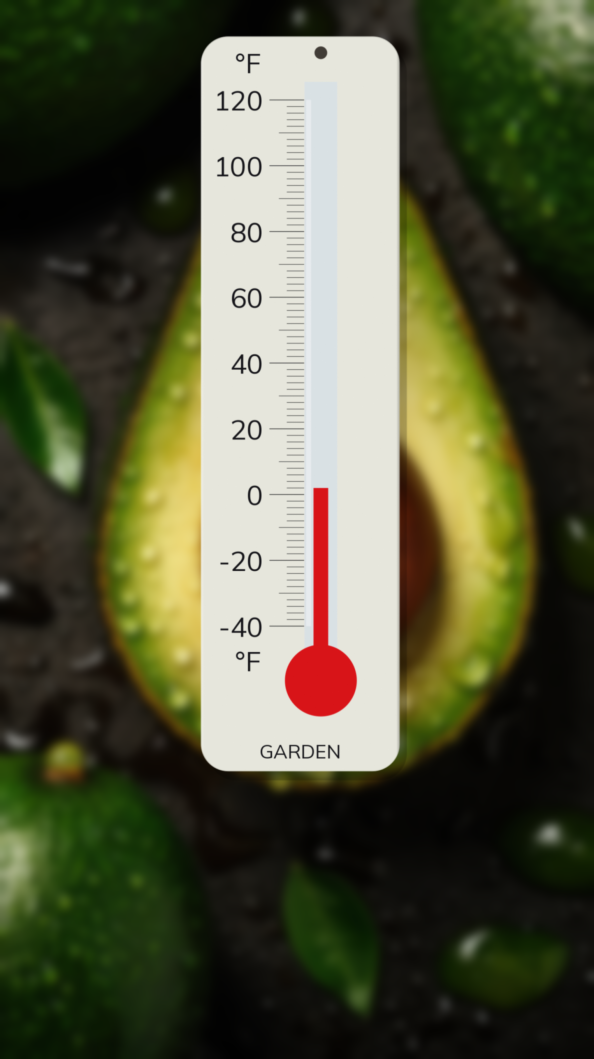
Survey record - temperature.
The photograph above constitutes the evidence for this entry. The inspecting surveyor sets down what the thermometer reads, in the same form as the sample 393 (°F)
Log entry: 2 (°F)
